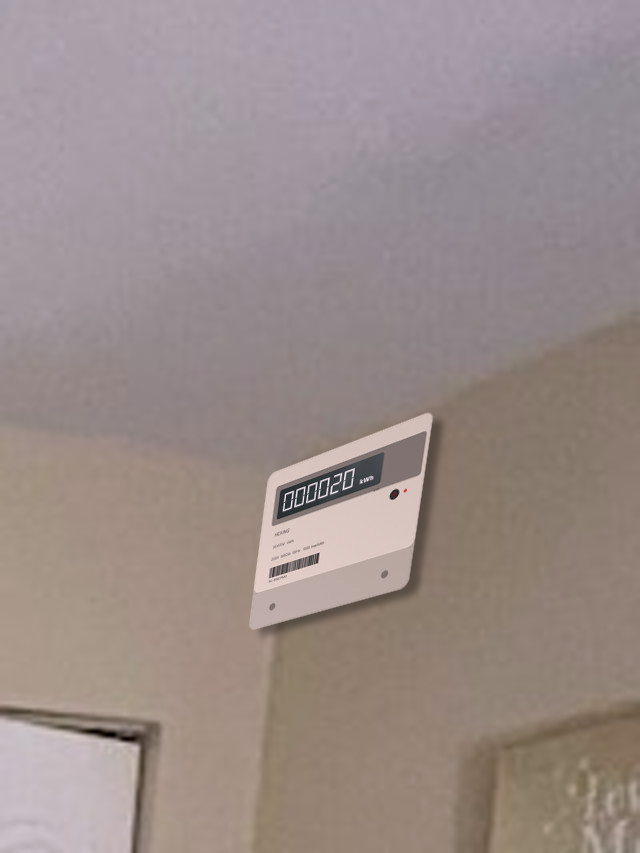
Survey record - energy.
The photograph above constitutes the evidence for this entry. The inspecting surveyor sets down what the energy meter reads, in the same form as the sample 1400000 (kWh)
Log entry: 20 (kWh)
